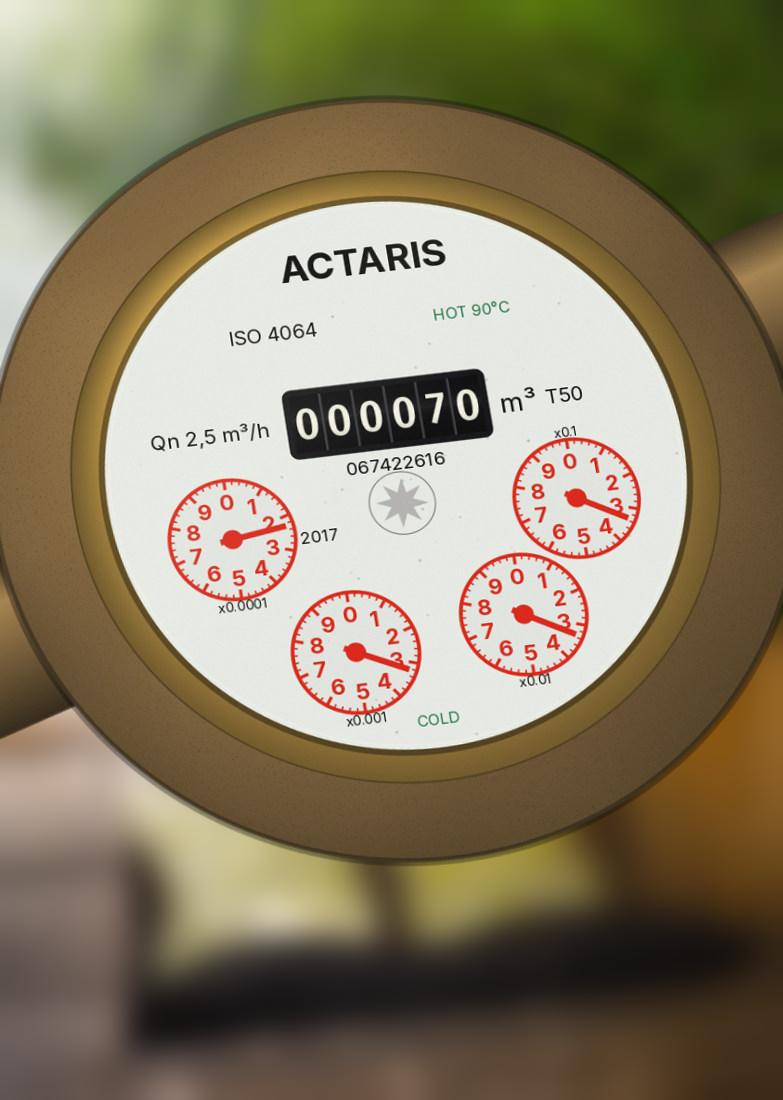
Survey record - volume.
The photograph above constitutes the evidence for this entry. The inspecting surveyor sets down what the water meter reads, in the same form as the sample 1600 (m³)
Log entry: 70.3332 (m³)
